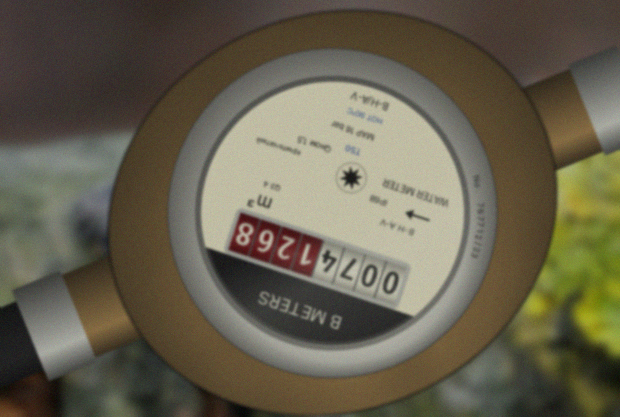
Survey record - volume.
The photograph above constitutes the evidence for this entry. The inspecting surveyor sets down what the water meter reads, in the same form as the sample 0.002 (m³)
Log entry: 74.1268 (m³)
